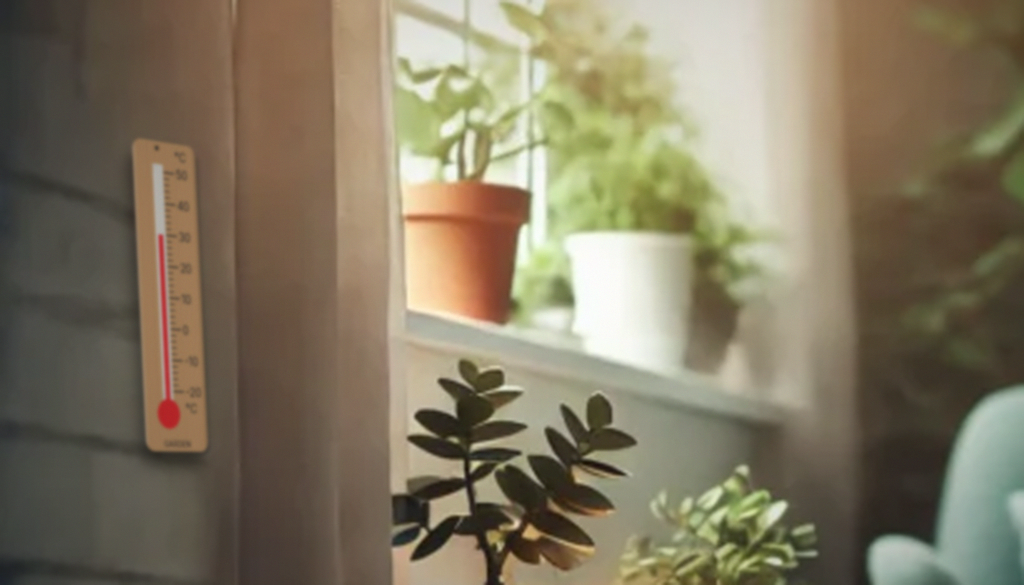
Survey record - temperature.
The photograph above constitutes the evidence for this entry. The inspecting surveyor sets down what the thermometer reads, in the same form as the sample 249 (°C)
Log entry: 30 (°C)
